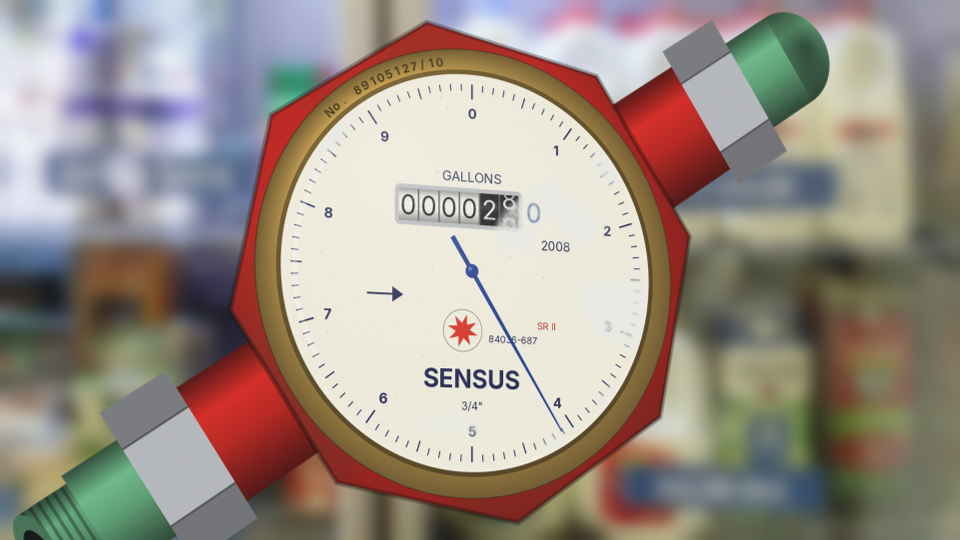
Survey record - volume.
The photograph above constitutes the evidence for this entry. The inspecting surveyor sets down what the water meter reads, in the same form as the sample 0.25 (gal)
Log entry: 284.1 (gal)
